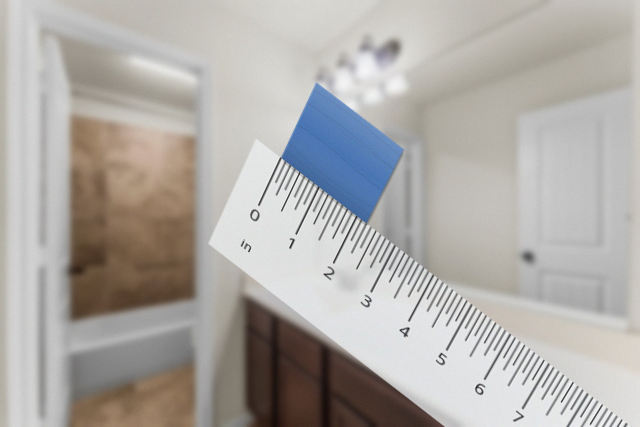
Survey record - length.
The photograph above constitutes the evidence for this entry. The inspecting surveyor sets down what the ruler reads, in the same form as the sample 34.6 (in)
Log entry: 2.25 (in)
